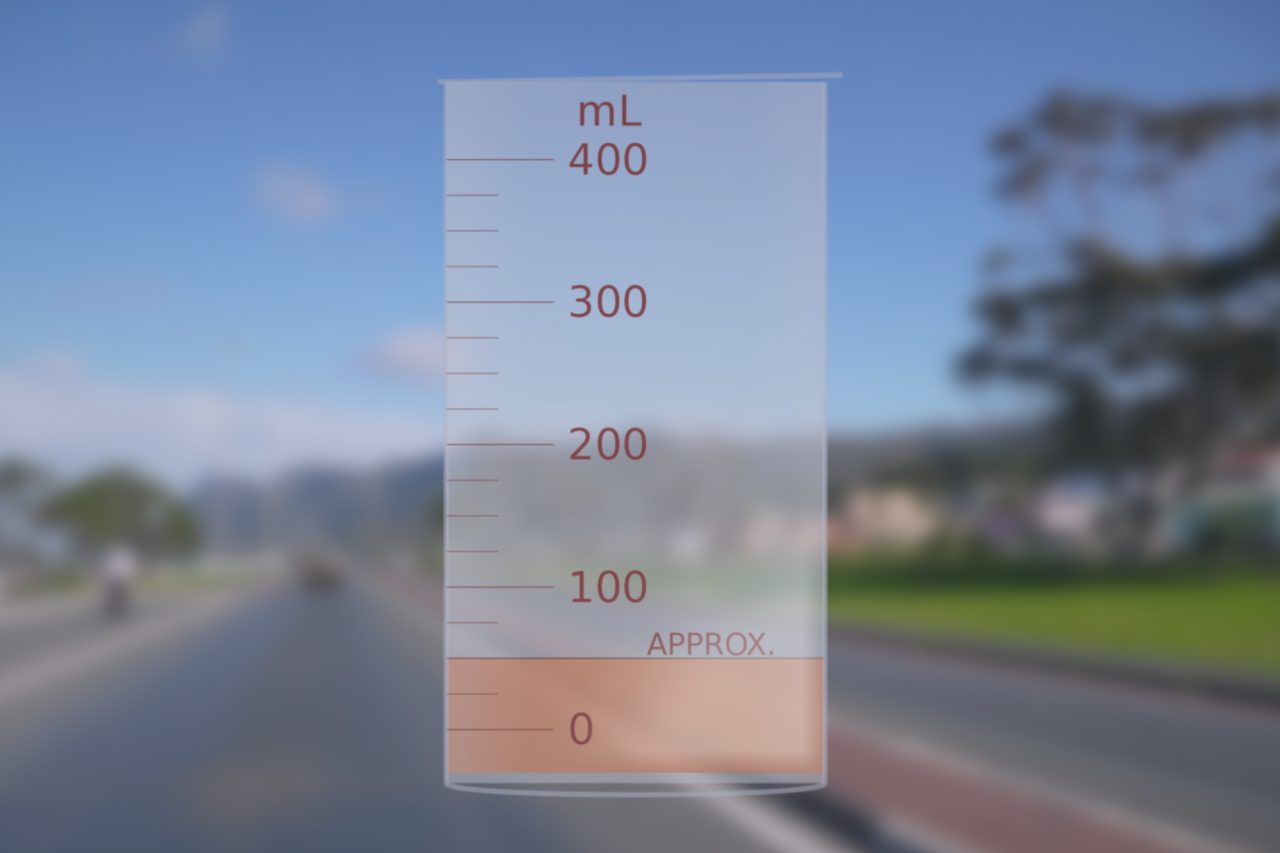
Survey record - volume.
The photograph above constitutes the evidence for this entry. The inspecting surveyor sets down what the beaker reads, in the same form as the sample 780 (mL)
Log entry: 50 (mL)
